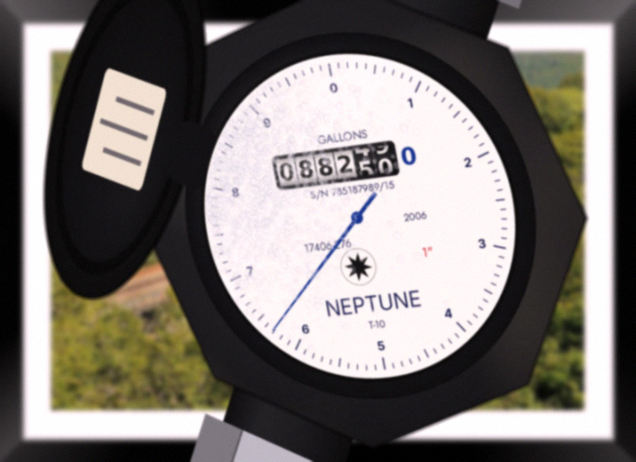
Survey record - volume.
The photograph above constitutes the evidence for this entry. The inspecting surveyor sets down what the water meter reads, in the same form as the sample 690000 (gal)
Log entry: 882496.3 (gal)
